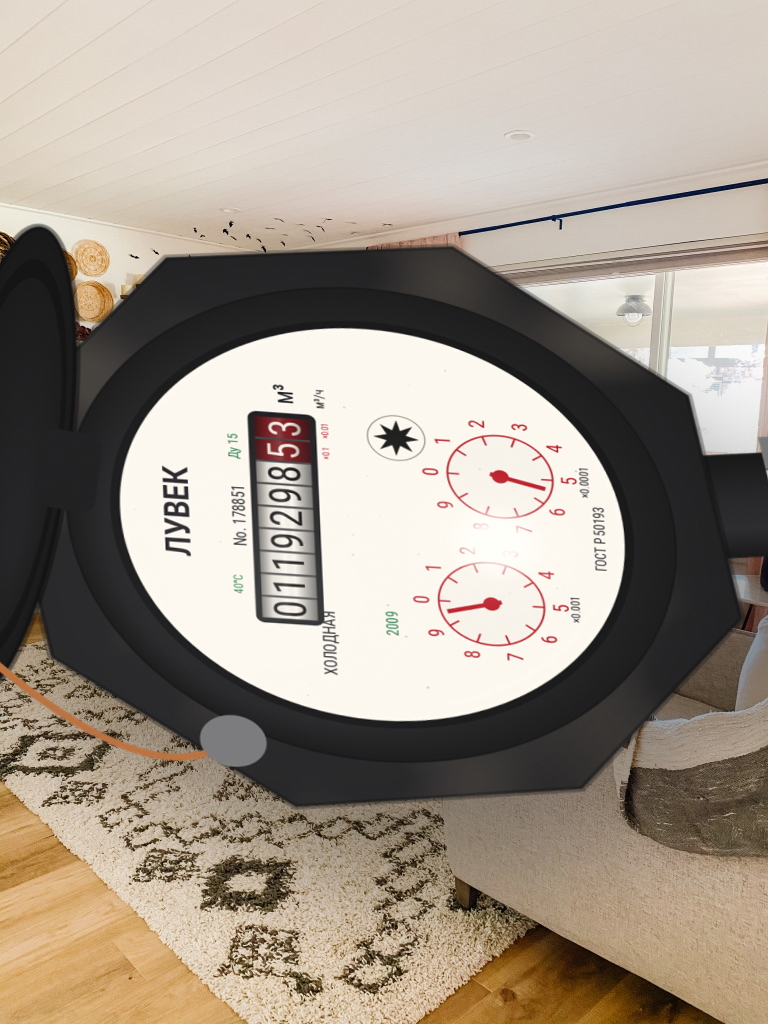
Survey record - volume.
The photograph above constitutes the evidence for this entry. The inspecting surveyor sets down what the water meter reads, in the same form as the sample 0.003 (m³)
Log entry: 119298.5295 (m³)
